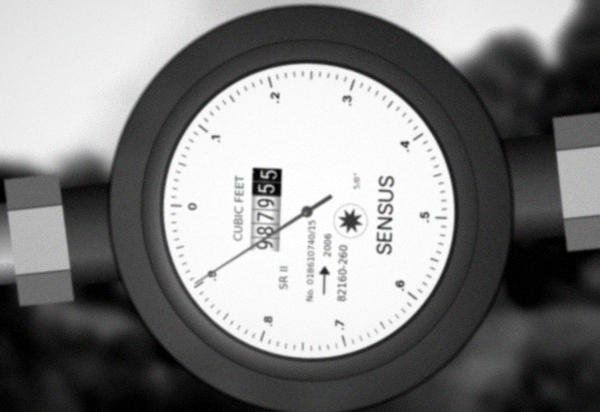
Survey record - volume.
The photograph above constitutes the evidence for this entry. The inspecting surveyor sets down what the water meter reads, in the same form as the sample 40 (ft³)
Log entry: 987954.90 (ft³)
